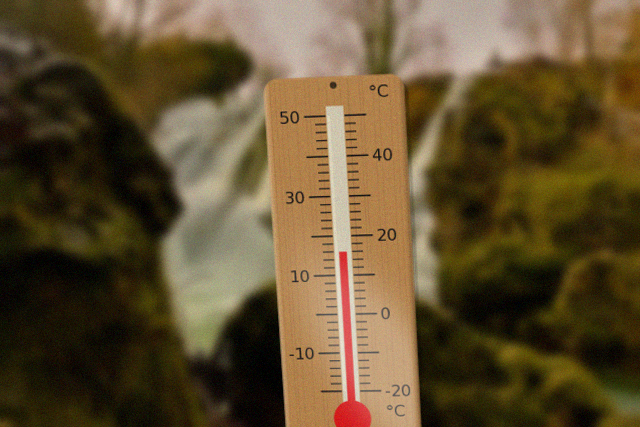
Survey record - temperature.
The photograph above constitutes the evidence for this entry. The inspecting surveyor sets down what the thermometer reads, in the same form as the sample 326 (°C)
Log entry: 16 (°C)
